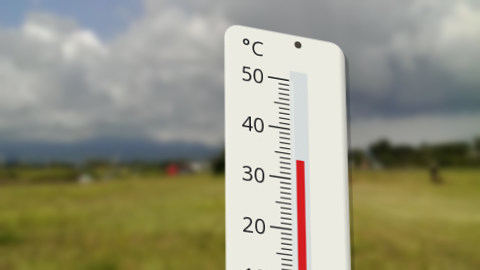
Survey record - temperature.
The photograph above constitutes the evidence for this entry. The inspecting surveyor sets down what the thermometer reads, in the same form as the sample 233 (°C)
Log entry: 34 (°C)
